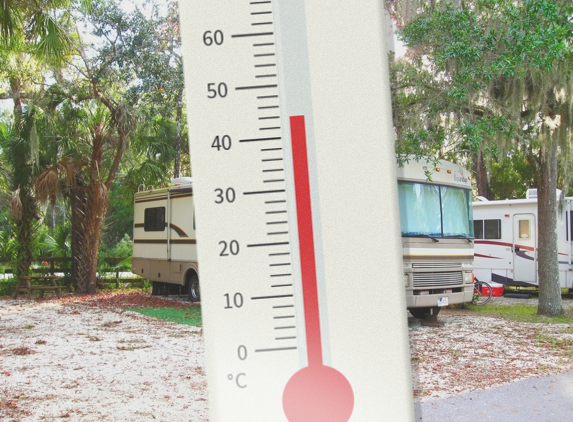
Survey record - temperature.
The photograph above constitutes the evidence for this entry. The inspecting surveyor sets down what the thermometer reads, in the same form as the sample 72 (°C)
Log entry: 44 (°C)
